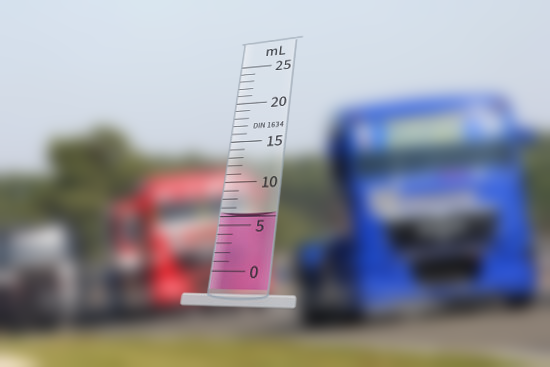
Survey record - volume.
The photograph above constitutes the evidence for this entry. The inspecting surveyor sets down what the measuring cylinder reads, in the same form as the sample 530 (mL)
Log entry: 6 (mL)
